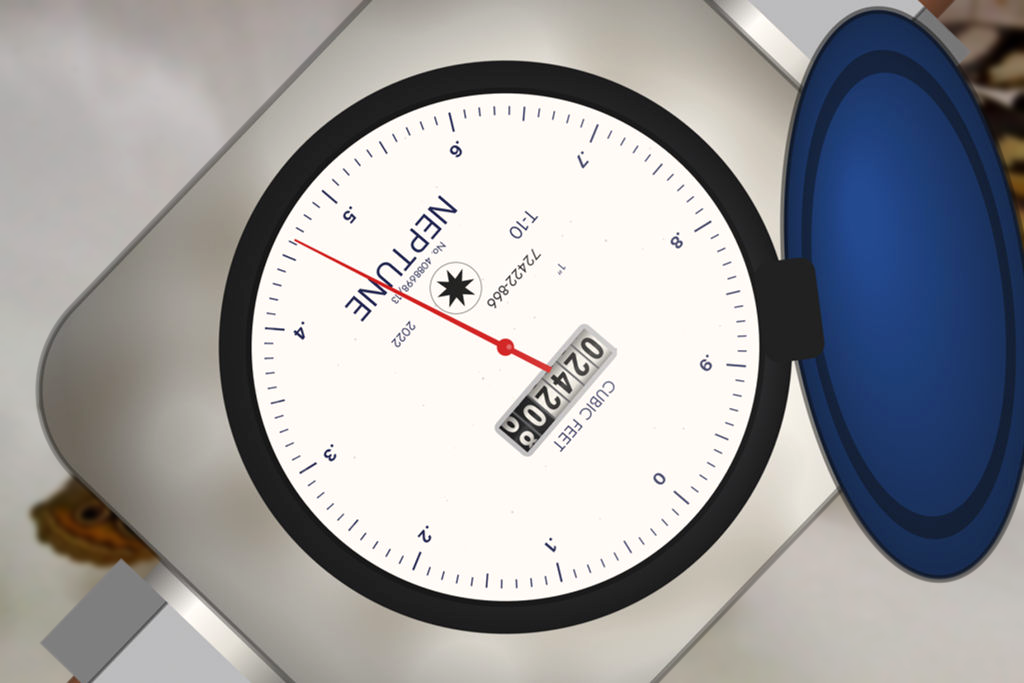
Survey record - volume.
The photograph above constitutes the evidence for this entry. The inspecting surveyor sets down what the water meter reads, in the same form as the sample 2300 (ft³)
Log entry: 24208.46 (ft³)
